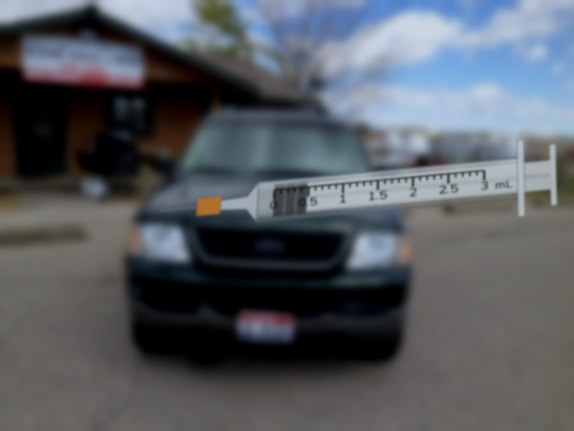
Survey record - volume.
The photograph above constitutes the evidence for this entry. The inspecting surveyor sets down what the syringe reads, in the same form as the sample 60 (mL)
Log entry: 0 (mL)
